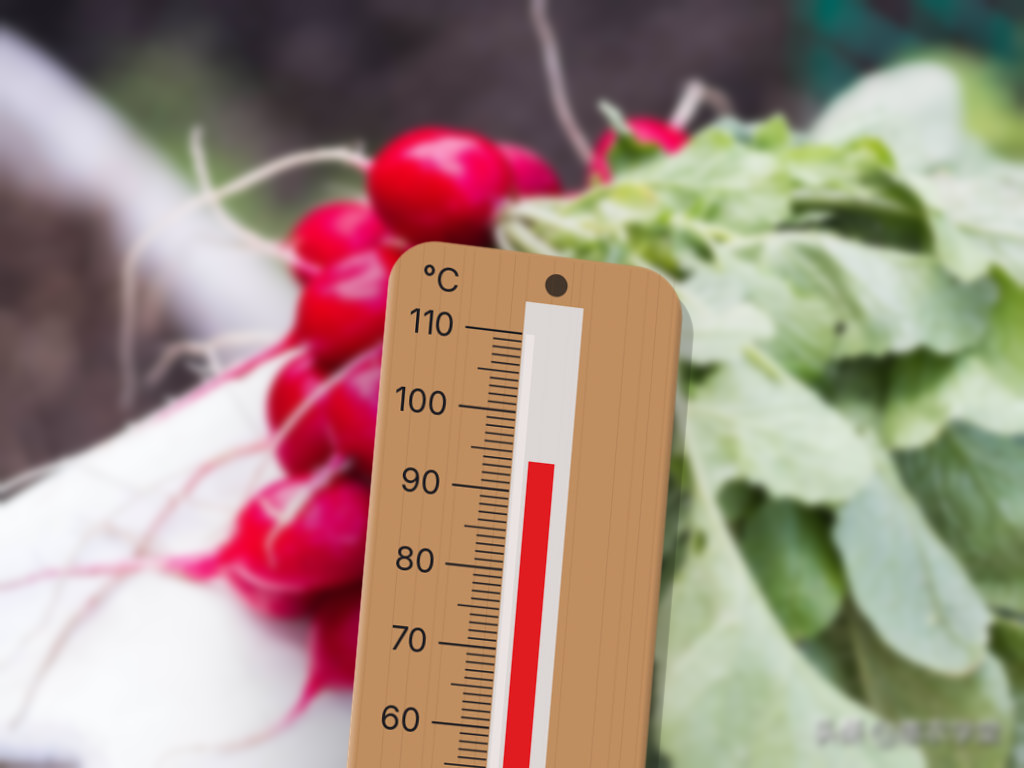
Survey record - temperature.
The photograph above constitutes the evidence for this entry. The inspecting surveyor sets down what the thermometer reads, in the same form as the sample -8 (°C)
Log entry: 94 (°C)
